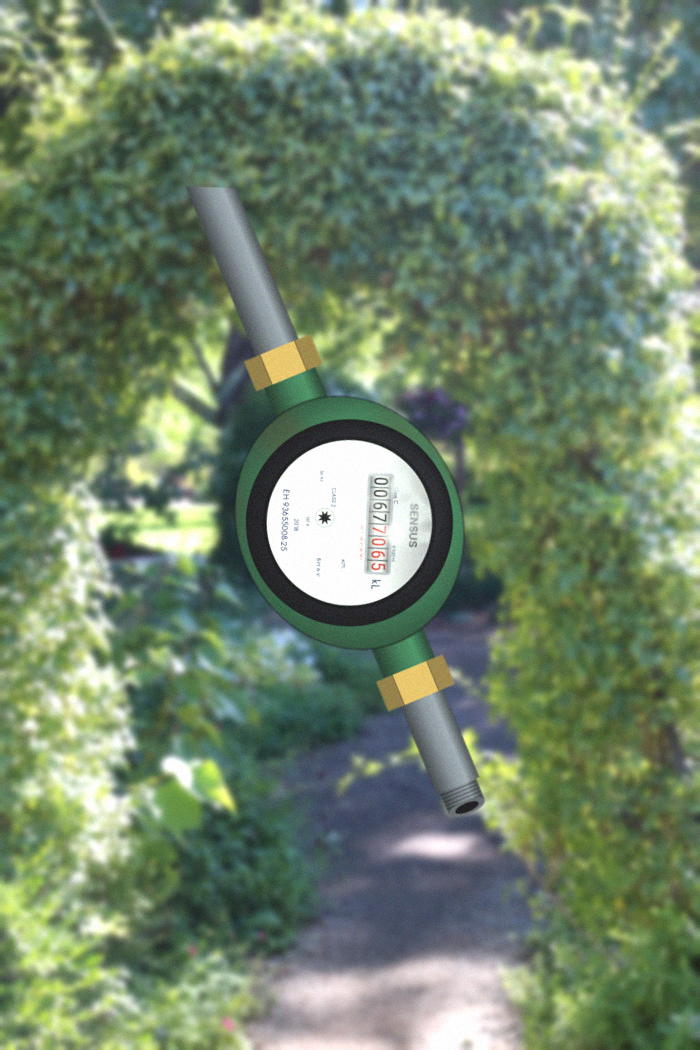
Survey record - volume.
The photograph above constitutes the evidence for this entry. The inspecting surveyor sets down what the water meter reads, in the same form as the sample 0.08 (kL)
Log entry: 67.7065 (kL)
